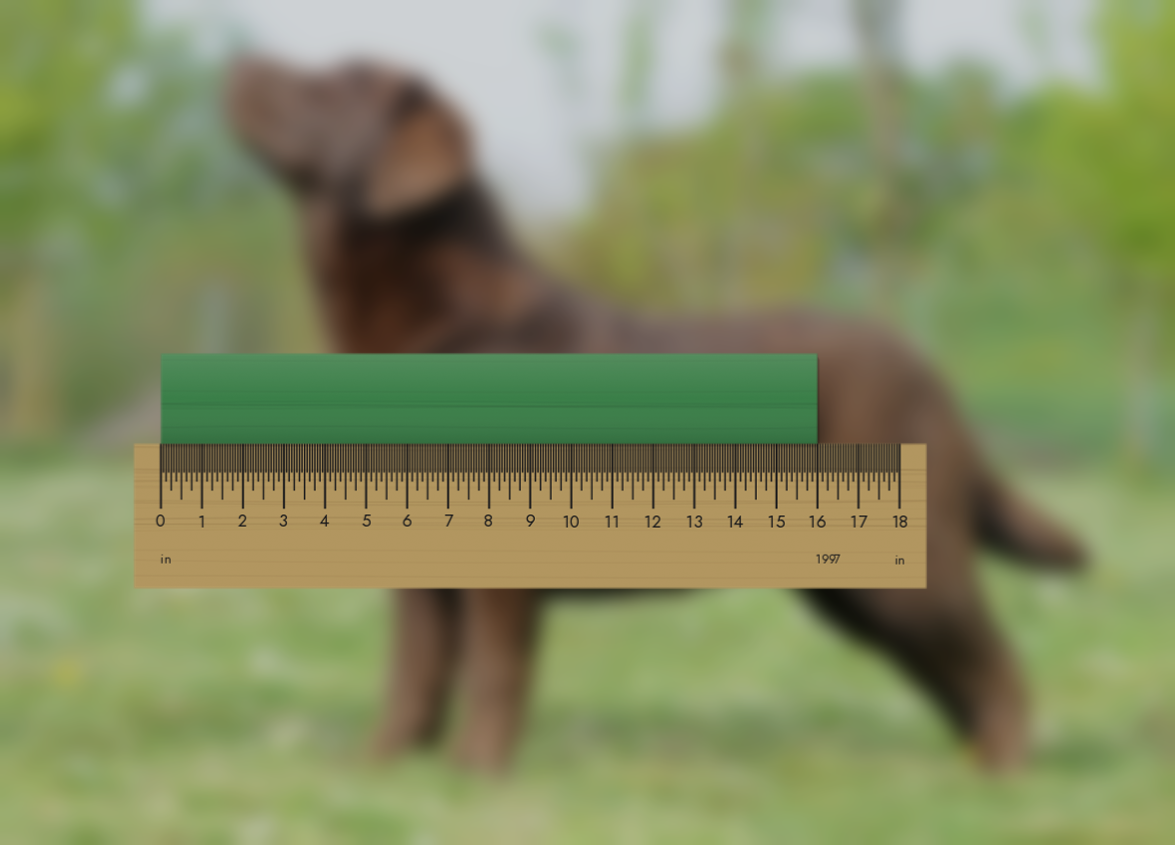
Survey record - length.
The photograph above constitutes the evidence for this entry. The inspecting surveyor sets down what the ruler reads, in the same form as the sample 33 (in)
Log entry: 16 (in)
